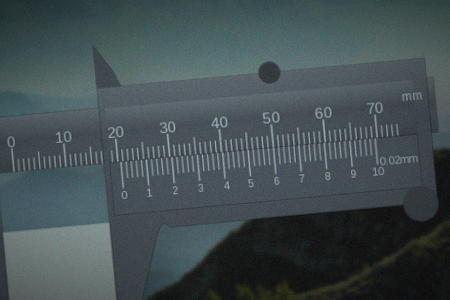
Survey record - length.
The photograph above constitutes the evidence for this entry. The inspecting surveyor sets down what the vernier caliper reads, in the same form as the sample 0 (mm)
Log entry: 20.6 (mm)
